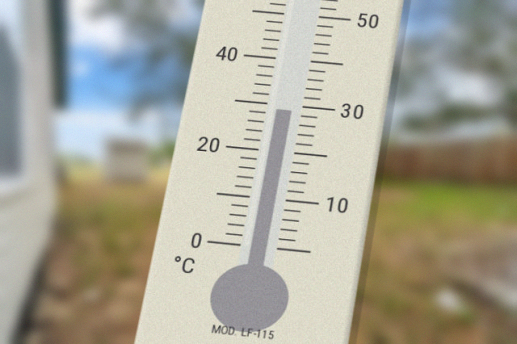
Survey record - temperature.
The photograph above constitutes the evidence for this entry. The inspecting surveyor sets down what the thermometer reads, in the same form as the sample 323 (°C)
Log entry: 29 (°C)
